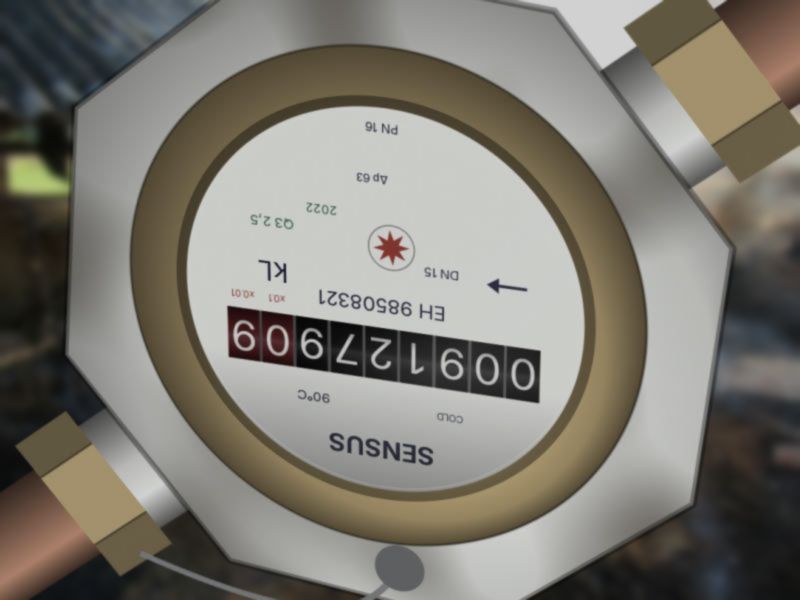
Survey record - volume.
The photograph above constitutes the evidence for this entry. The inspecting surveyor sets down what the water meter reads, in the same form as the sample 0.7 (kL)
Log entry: 91279.09 (kL)
